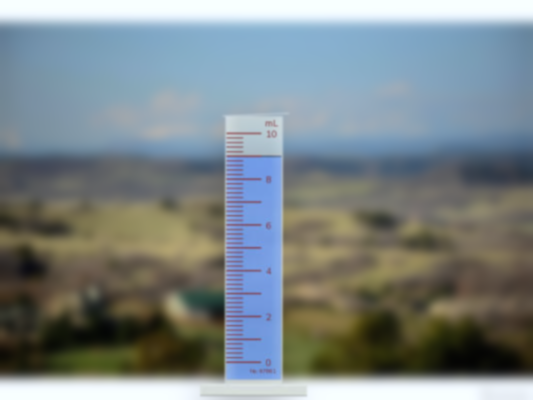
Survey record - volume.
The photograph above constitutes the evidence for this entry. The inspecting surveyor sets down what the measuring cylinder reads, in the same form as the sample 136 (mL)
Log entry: 9 (mL)
